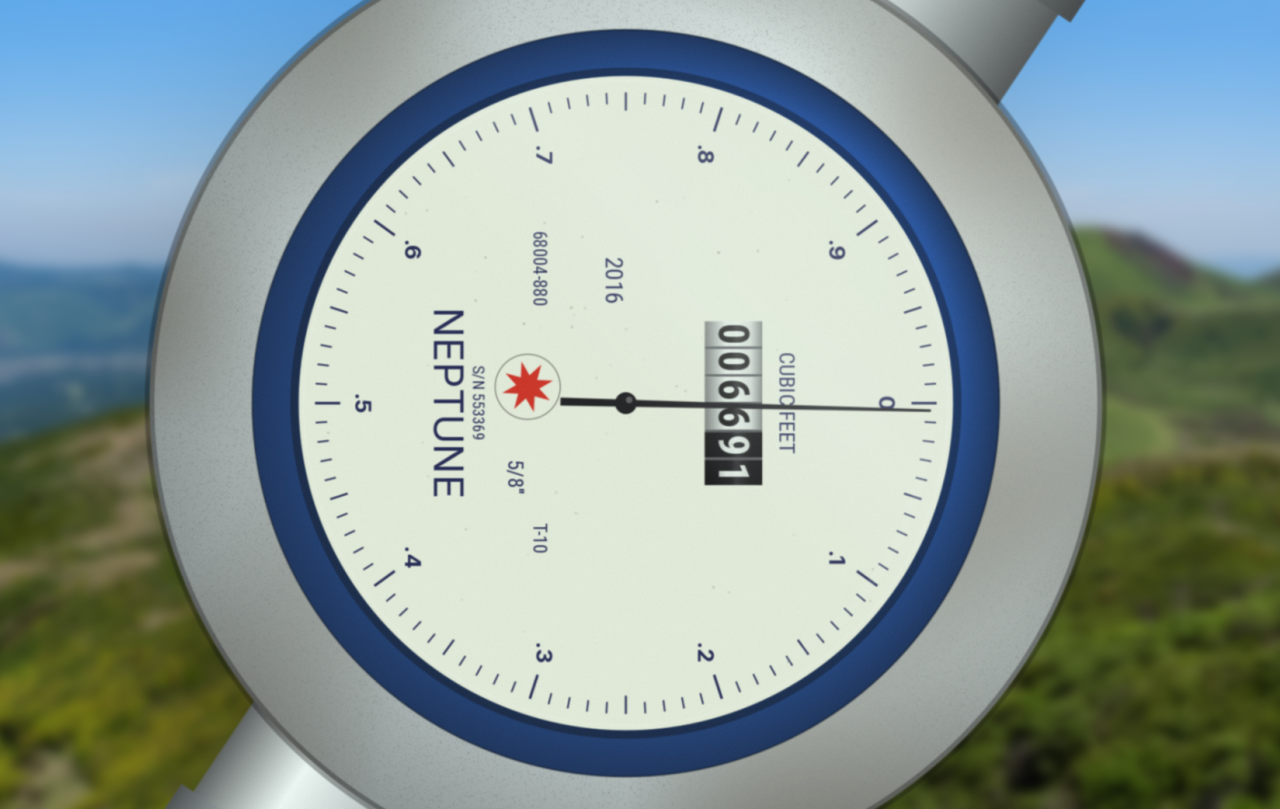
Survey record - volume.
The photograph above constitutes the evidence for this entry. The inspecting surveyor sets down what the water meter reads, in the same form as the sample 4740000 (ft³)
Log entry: 6691.00 (ft³)
